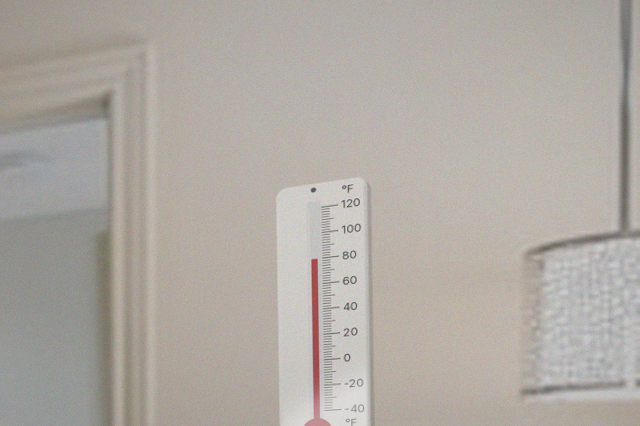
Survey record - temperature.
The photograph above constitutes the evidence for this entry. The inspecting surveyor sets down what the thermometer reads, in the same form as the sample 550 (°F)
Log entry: 80 (°F)
